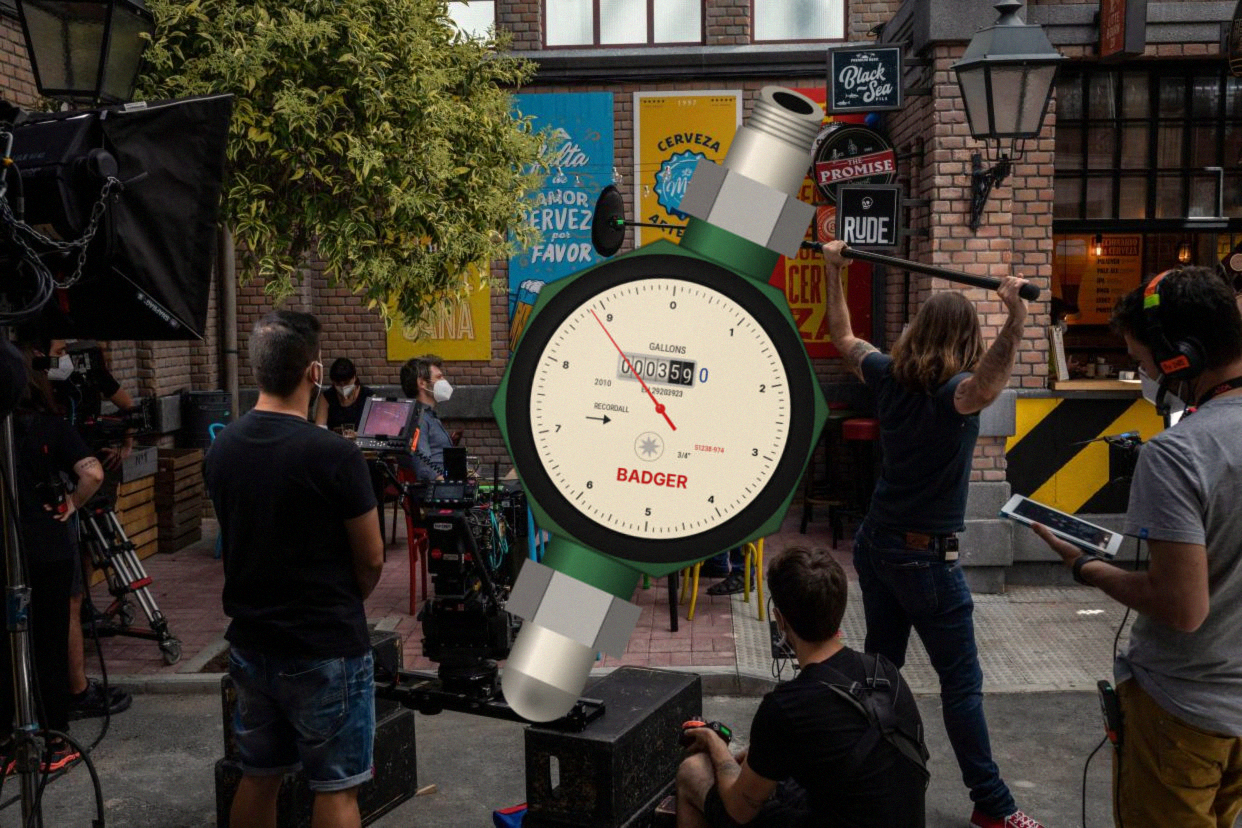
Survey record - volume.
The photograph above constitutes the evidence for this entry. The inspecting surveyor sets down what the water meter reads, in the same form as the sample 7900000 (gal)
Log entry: 3588.8 (gal)
